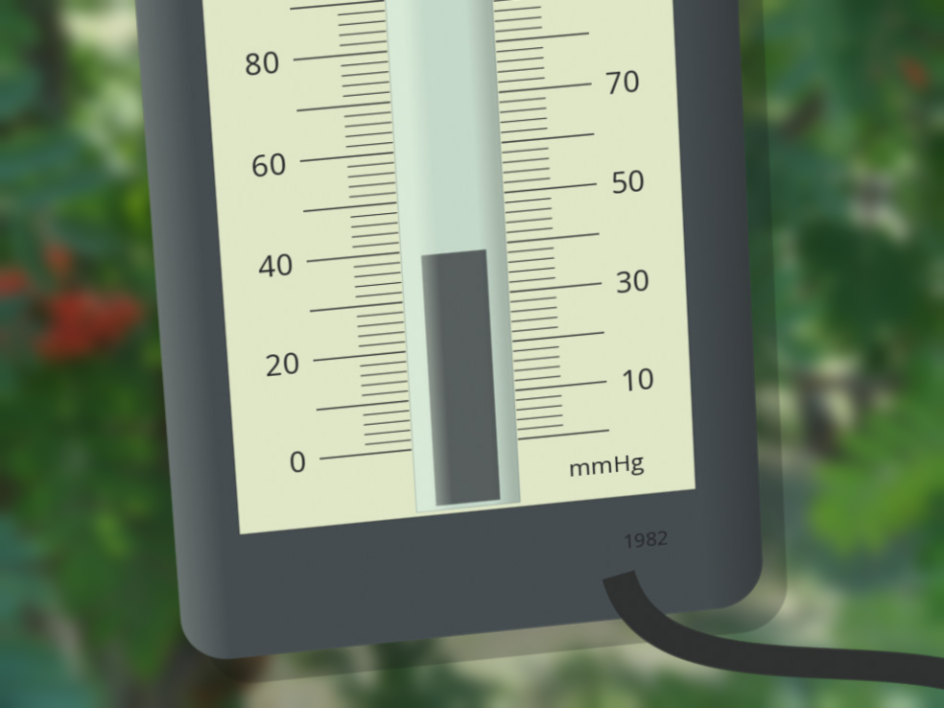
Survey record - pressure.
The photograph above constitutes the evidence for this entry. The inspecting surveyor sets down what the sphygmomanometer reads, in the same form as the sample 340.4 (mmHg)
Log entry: 39 (mmHg)
